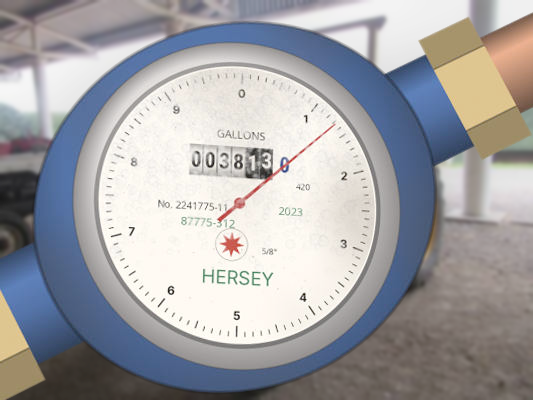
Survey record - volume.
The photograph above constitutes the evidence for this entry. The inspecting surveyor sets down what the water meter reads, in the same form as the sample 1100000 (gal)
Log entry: 38131.3 (gal)
